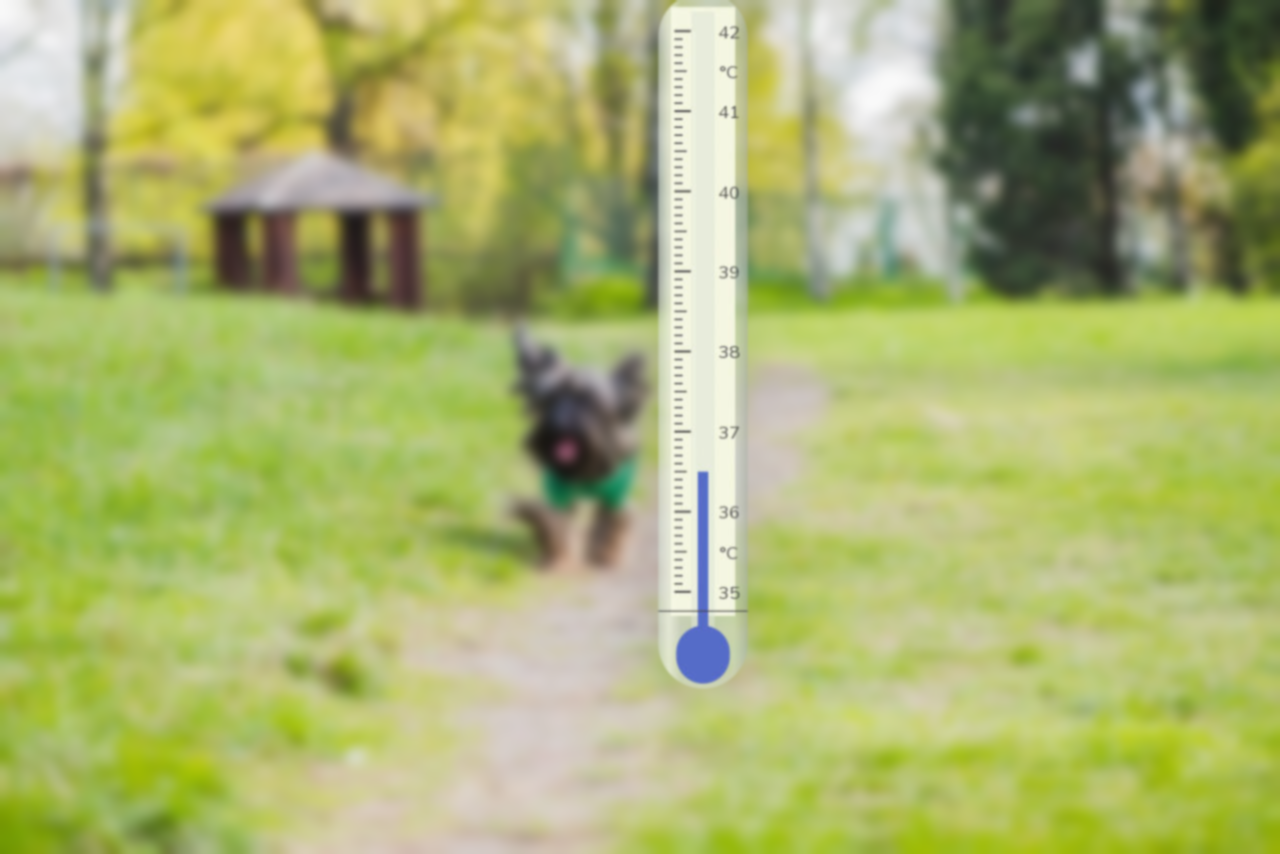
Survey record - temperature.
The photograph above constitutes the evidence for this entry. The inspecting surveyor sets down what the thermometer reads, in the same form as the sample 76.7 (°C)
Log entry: 36.5 (°C)
